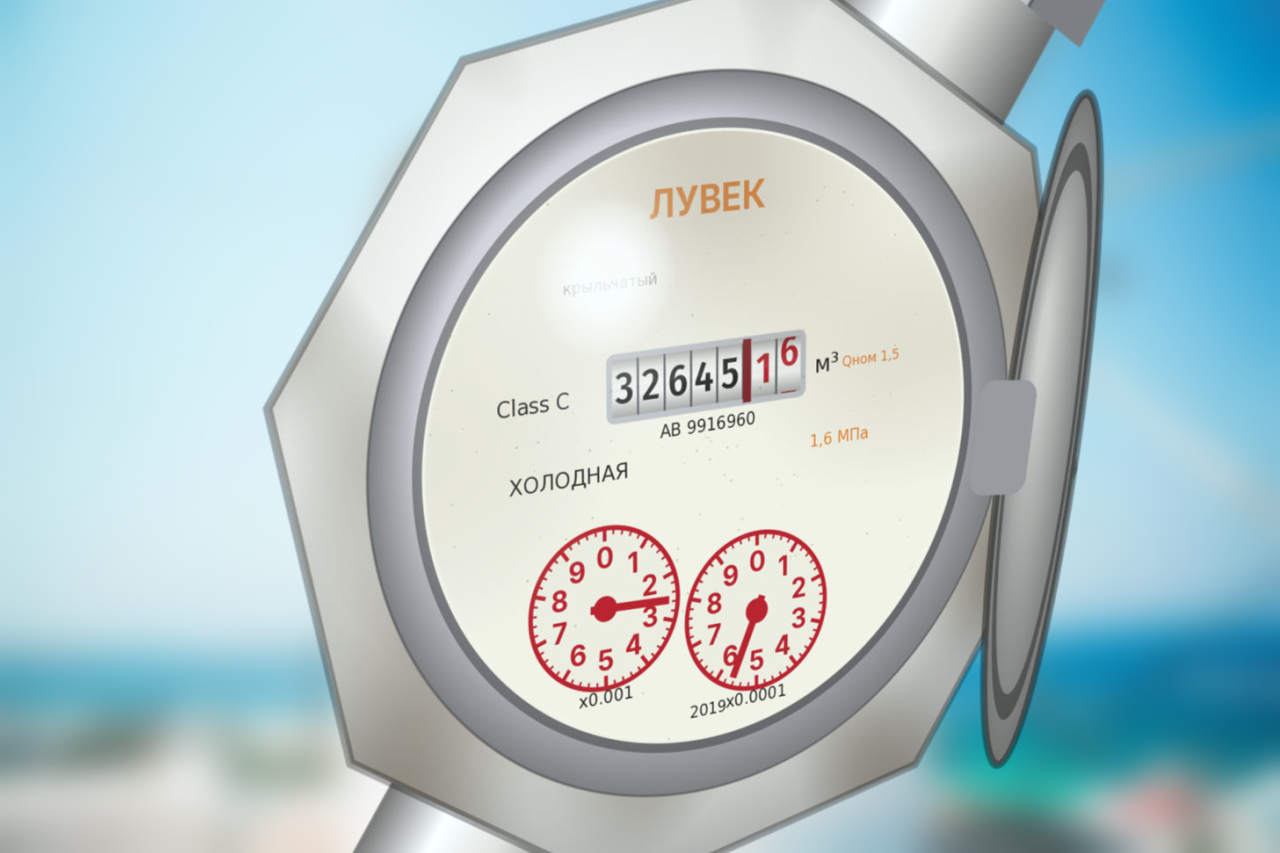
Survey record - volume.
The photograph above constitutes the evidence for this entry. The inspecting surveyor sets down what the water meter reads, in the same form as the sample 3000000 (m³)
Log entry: 32645.1625 (m³)
